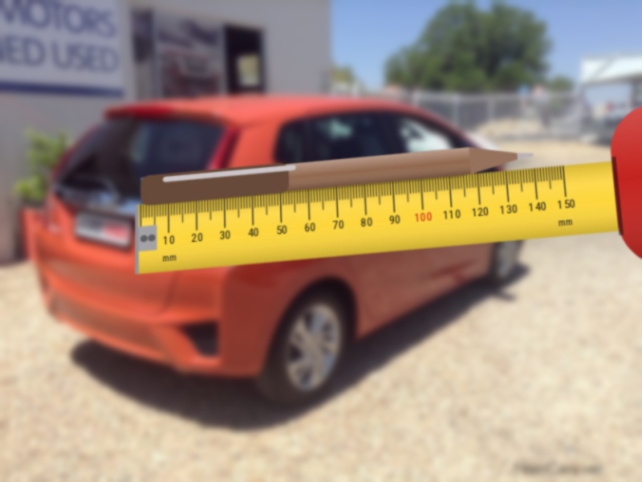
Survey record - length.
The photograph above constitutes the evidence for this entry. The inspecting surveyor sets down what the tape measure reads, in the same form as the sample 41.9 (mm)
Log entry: 140 (mm)
